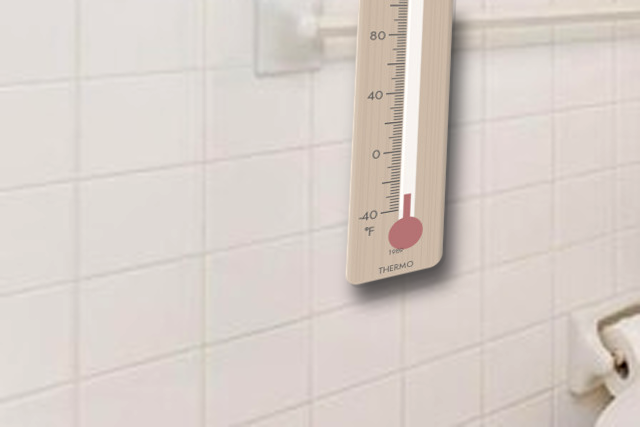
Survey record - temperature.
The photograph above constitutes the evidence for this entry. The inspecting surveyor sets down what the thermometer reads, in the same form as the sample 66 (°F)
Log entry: -30 (°F)
